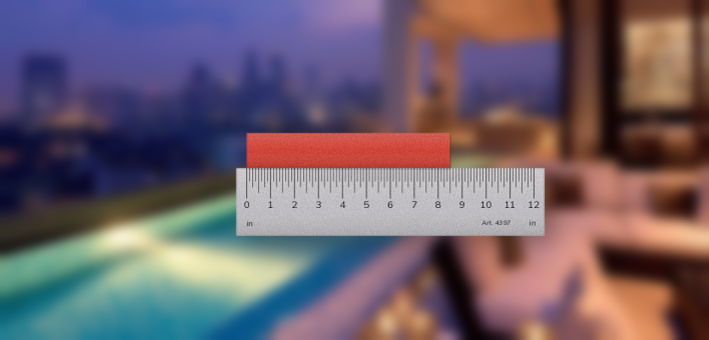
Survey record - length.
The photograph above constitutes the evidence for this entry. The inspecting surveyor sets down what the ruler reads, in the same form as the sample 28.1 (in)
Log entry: 8.5 (in)
